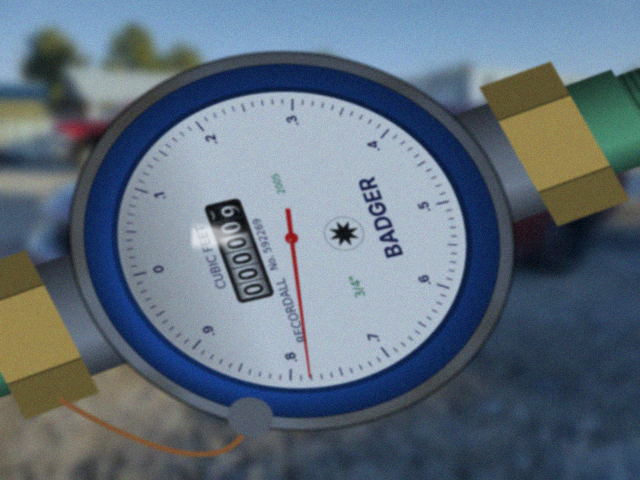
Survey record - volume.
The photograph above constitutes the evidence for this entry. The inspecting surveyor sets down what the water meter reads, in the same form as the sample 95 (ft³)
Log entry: 8.78 (ft³)
